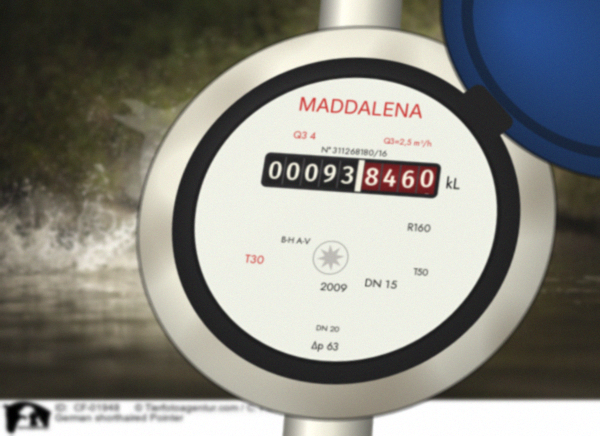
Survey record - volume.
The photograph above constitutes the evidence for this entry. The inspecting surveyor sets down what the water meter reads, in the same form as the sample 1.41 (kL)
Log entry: 93.8460 (kL)
